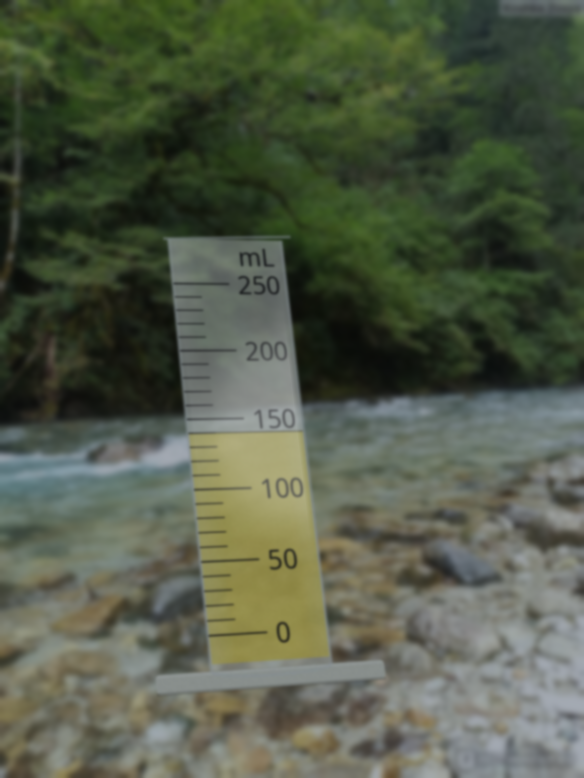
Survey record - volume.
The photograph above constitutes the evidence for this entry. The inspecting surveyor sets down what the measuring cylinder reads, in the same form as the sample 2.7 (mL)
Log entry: 140 (mL)
